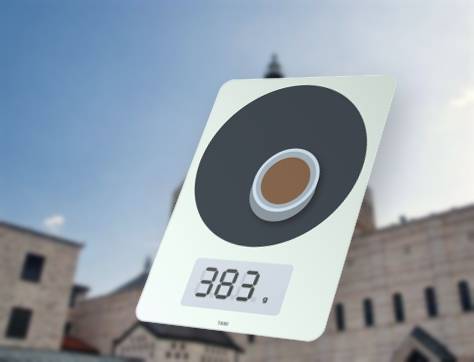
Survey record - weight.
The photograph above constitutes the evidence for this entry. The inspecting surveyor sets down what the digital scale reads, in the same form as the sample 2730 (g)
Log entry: 383 (g)
